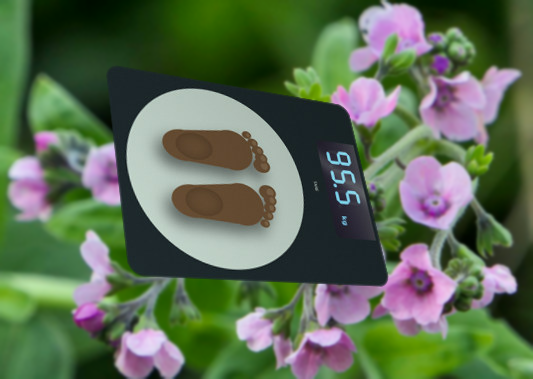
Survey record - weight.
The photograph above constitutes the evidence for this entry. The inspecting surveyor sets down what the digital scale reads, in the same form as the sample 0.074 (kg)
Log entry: 95.5 (kg)
